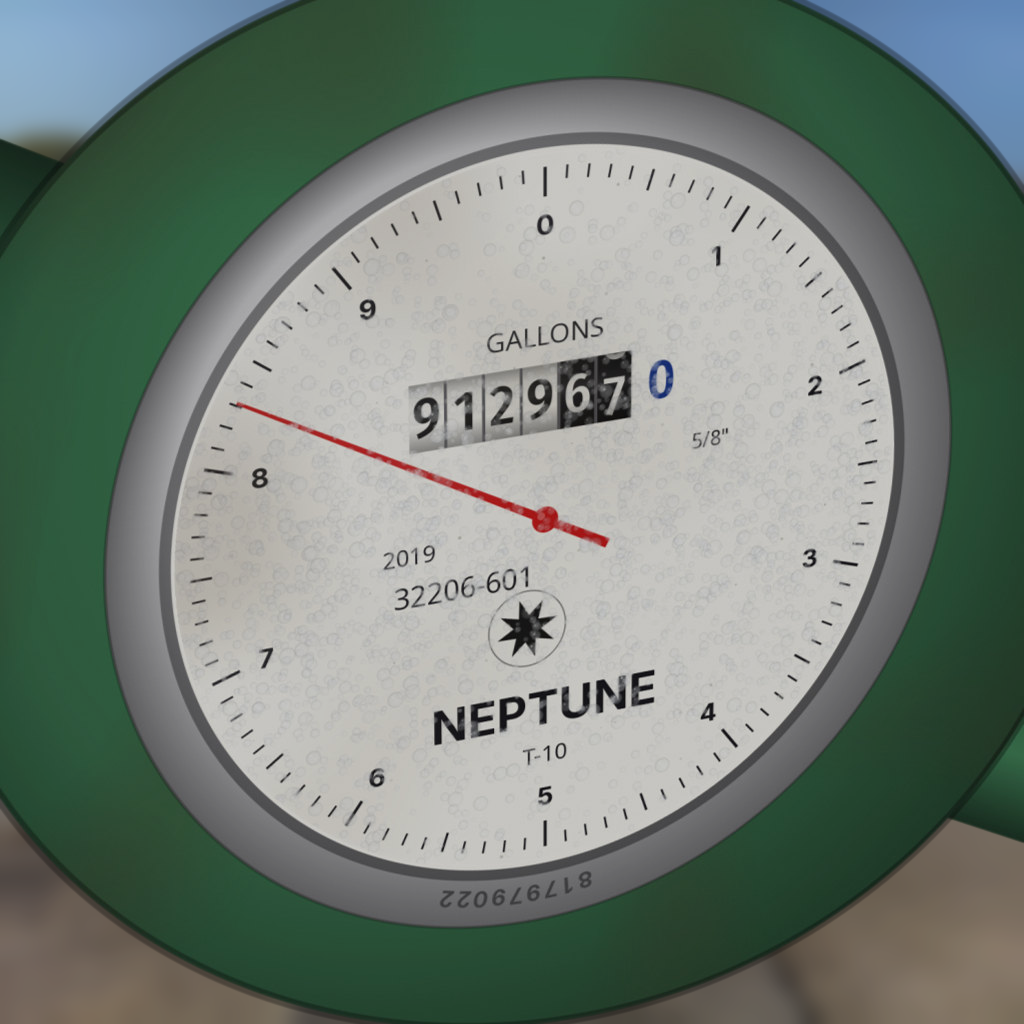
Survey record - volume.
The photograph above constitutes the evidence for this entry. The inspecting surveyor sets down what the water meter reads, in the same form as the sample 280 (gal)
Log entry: 9129668.3 (gal)
